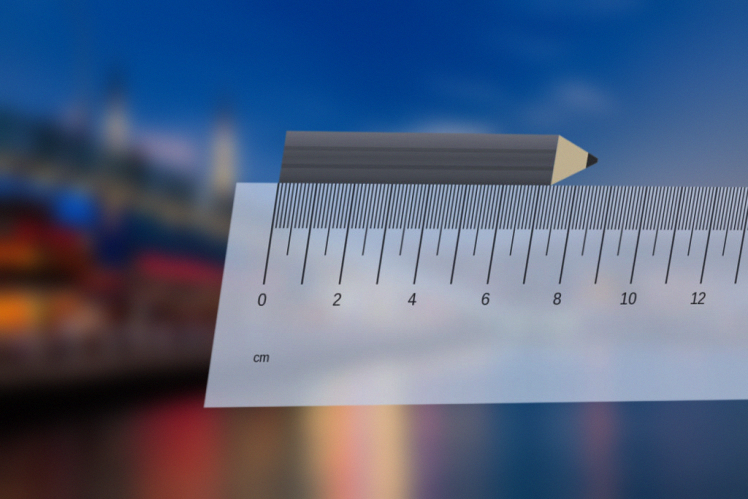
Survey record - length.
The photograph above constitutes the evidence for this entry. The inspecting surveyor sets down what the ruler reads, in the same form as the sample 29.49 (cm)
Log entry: 8.5 (cm)
